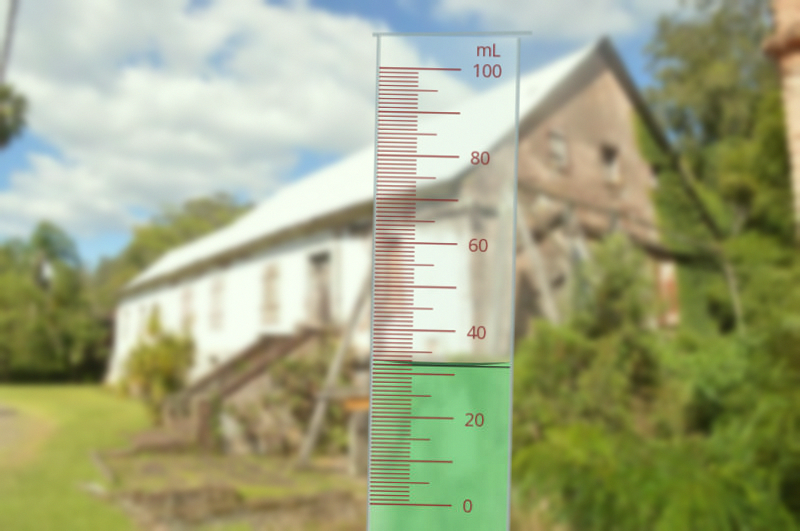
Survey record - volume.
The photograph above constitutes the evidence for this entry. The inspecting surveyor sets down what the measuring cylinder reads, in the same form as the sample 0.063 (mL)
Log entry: 32 (mL)
